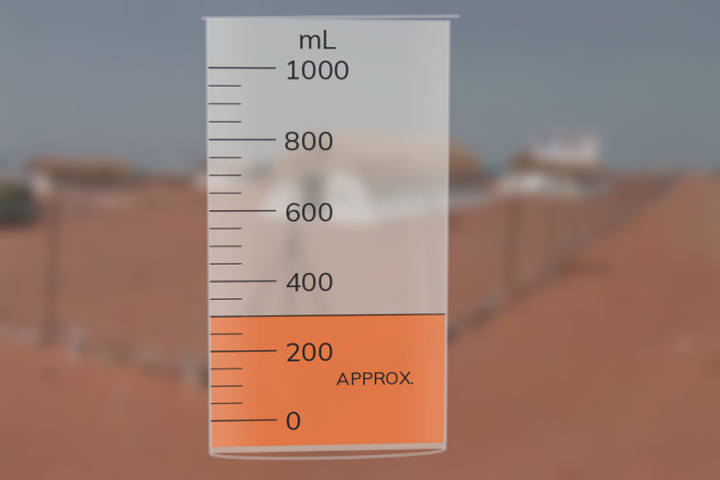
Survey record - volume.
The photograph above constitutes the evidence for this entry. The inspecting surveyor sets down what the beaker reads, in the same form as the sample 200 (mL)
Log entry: 300 (mL)
